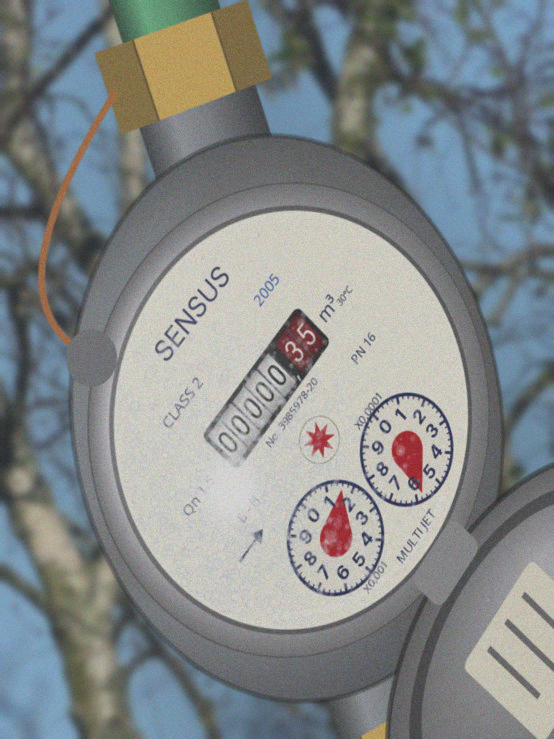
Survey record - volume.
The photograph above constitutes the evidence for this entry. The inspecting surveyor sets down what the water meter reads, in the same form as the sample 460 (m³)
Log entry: 0.3515 (m³)
